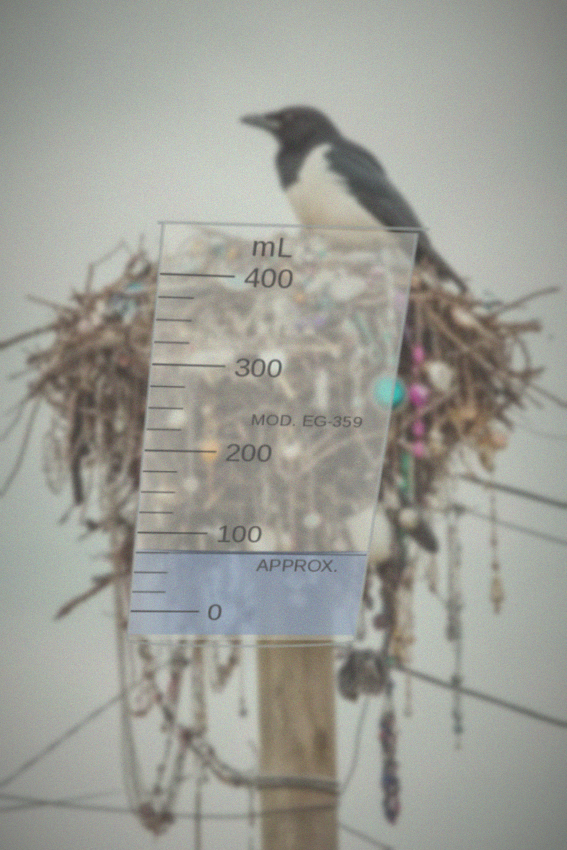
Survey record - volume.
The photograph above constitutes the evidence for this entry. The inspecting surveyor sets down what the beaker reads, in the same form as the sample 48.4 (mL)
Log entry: 75 (mL)
